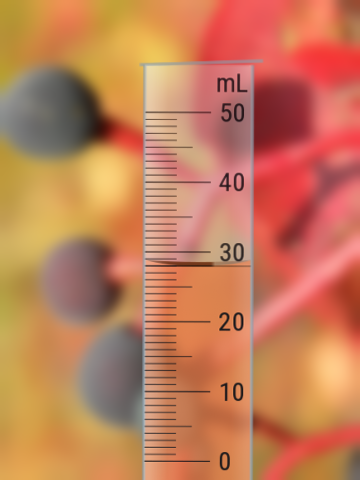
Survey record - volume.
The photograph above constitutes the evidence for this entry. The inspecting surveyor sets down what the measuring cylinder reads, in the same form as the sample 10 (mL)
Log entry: 28 (mL)
